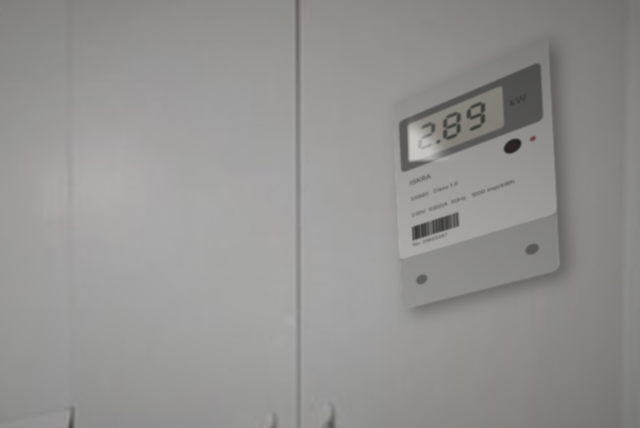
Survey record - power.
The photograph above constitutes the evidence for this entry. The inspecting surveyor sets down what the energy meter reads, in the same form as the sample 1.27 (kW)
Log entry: 2.89 (kW)
